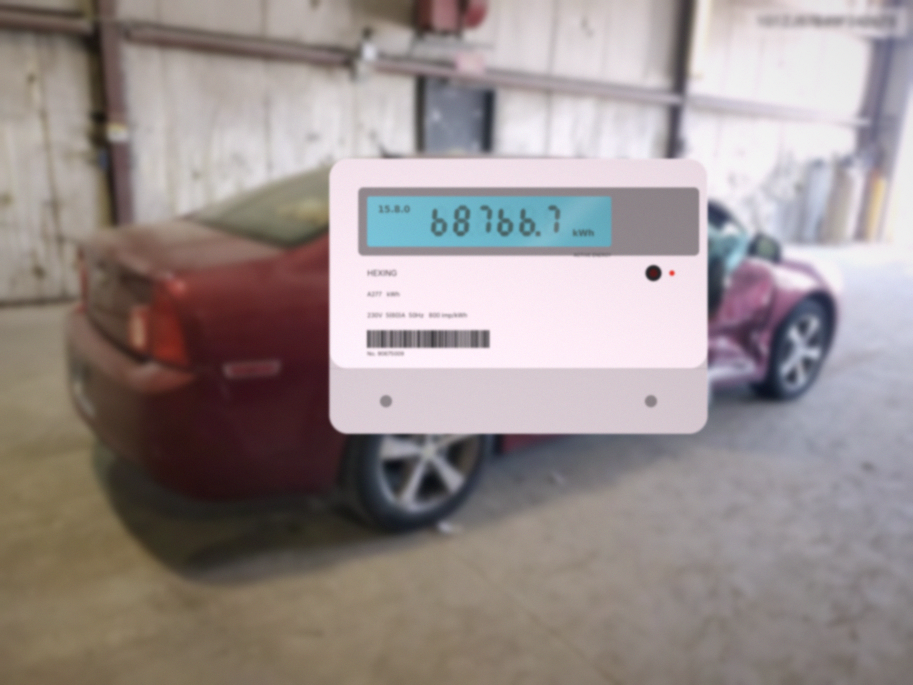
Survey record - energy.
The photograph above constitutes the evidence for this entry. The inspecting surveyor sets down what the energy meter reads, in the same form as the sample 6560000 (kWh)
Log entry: 68766.7 (kWh)
